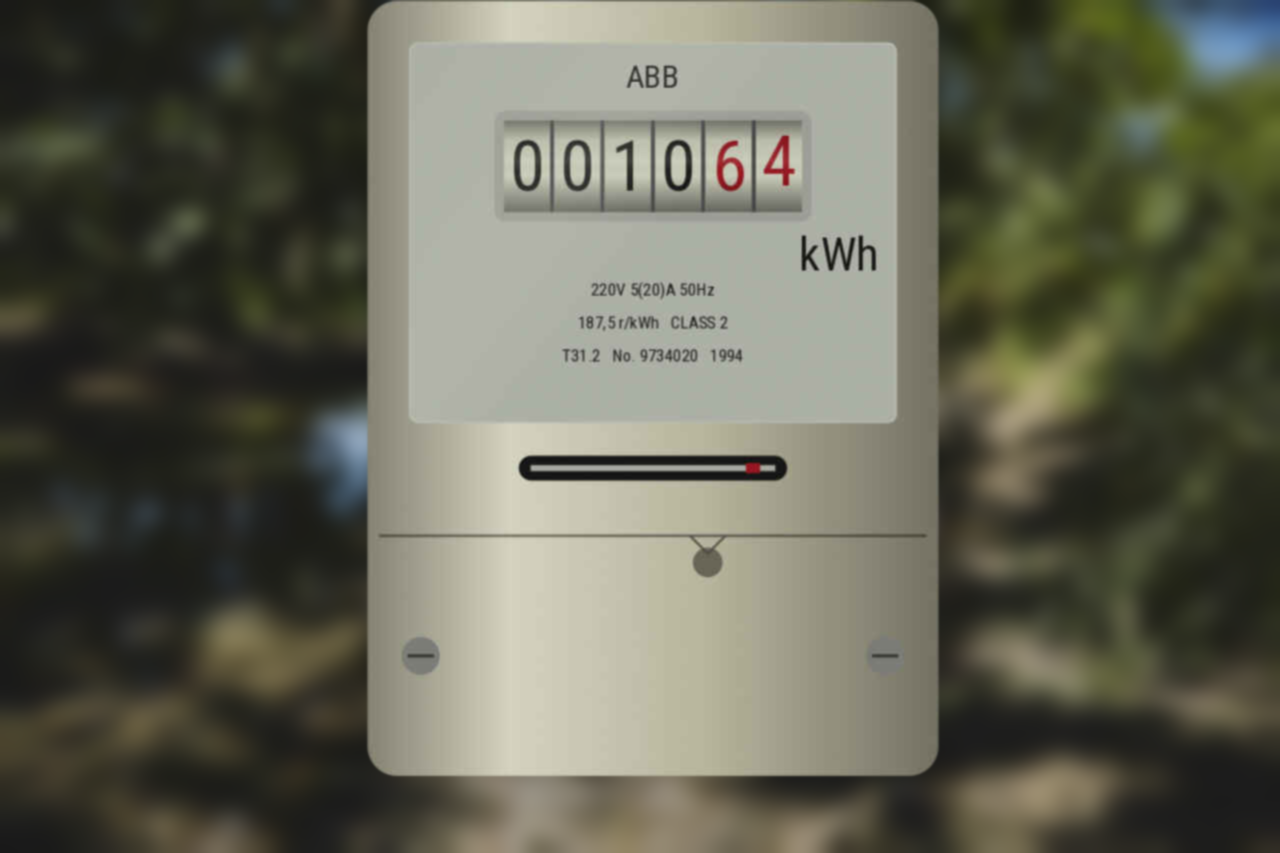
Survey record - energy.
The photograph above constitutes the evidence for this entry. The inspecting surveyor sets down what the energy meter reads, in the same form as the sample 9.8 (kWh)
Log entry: 10.64 (kWh)
